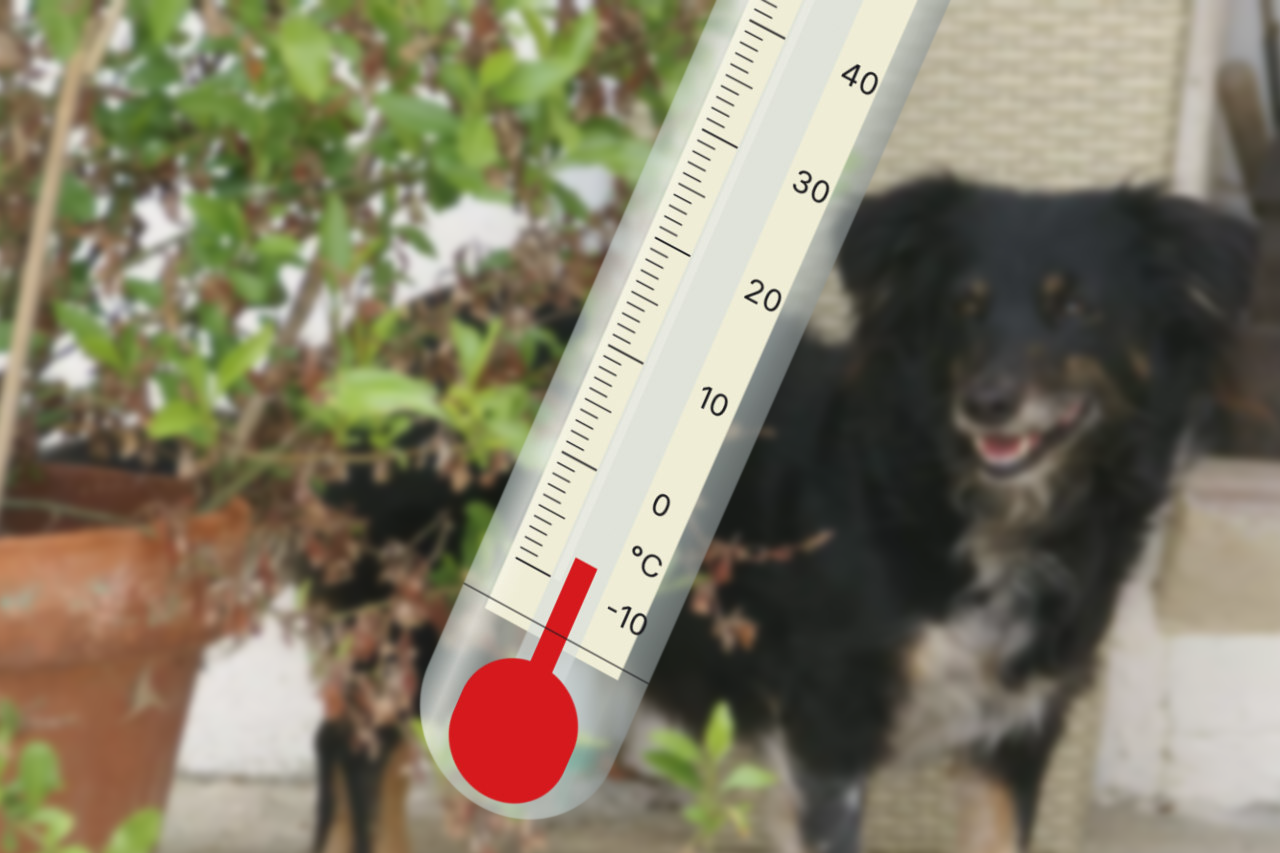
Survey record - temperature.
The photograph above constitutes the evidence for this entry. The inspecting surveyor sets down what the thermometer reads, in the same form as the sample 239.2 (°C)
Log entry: -7.5 (°C)
